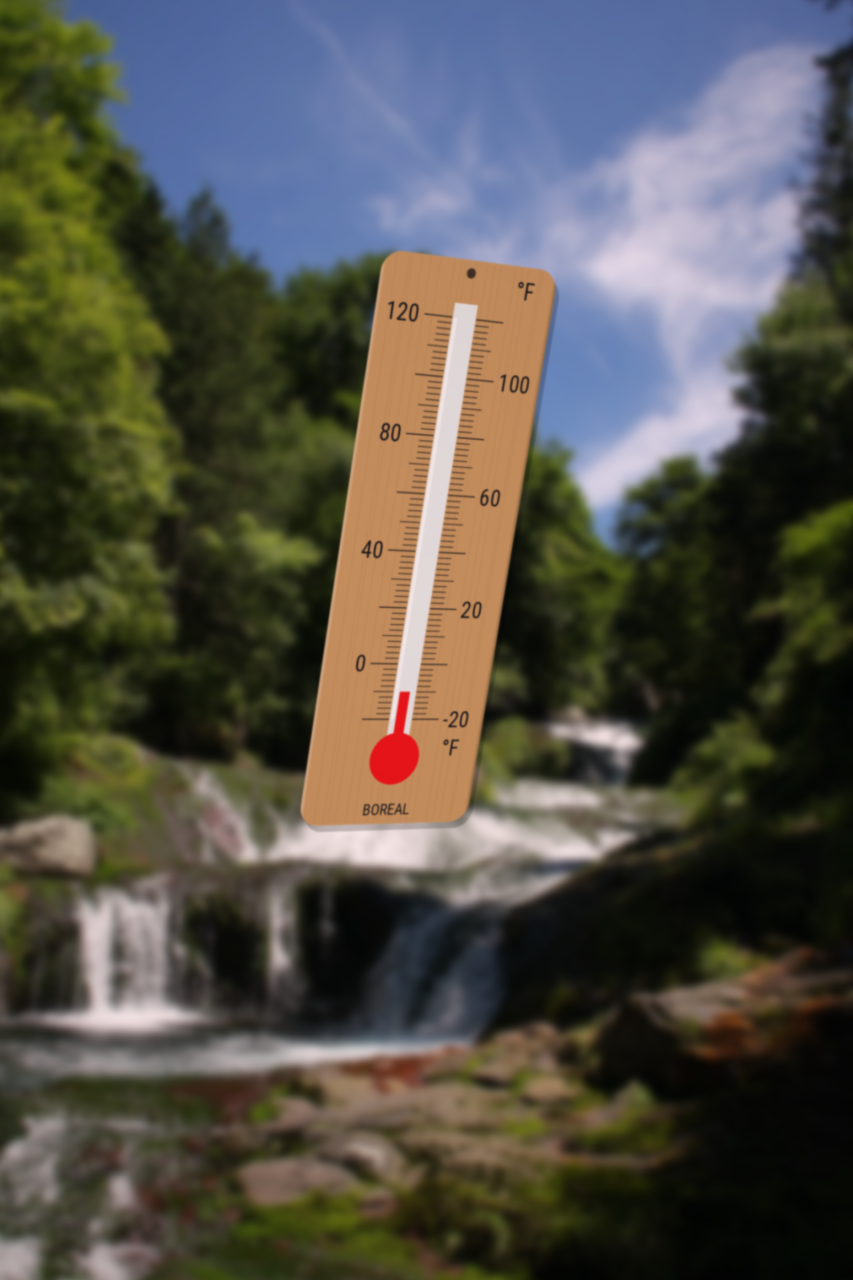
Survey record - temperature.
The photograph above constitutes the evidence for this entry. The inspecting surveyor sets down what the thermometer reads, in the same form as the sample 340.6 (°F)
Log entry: -10 (°F)
